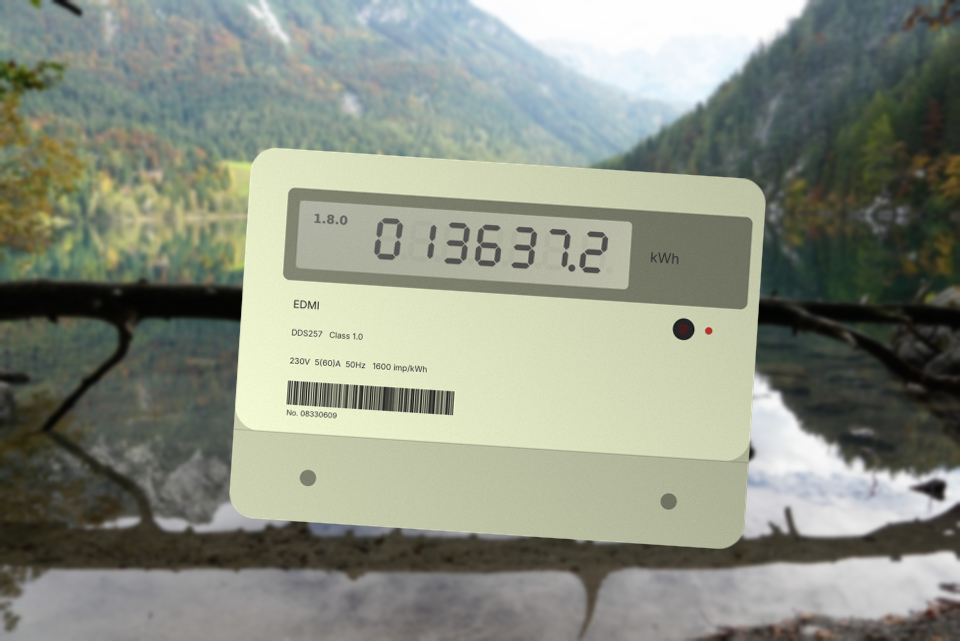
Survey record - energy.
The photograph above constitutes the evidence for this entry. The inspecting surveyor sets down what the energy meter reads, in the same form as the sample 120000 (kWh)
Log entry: 13637.2 (kWh)
